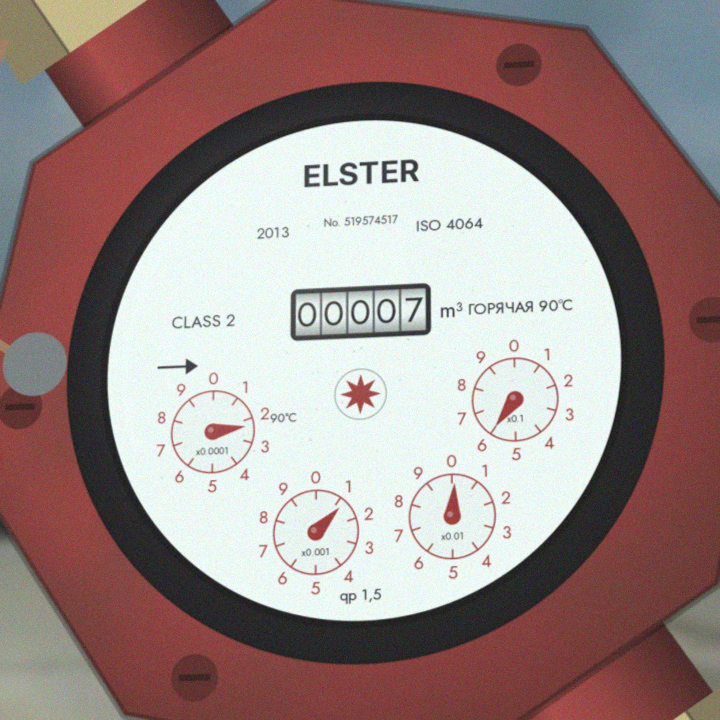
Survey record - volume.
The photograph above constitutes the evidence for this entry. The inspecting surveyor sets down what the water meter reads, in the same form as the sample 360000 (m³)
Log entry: 7.6012 (m³)
